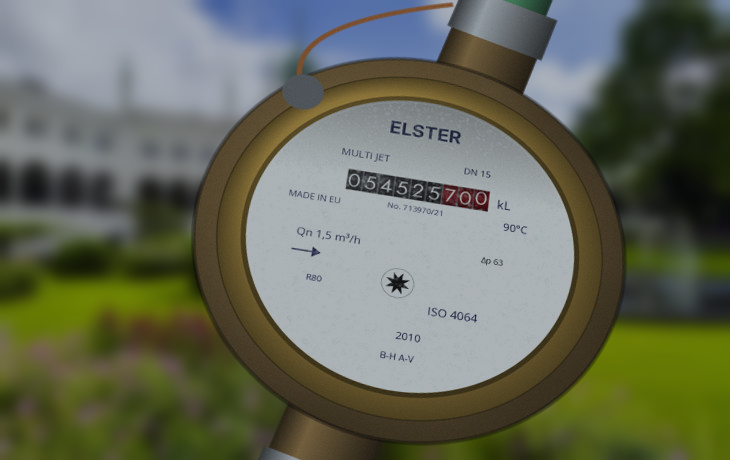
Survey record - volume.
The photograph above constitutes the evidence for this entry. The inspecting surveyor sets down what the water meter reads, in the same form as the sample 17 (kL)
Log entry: 54525.700 (kL)
